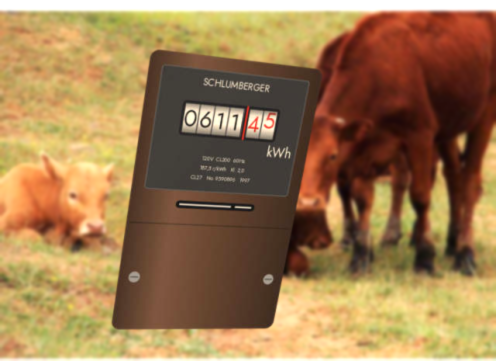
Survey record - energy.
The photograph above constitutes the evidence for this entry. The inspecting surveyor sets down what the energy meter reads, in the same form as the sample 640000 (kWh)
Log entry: 611.45 (kWh)
